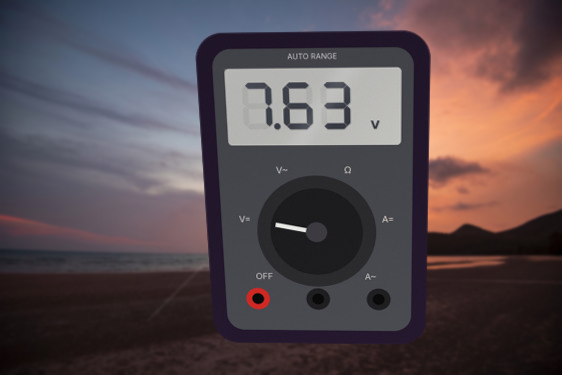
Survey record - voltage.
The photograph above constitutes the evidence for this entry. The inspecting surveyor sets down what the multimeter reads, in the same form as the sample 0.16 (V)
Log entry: 7.63 (V)
